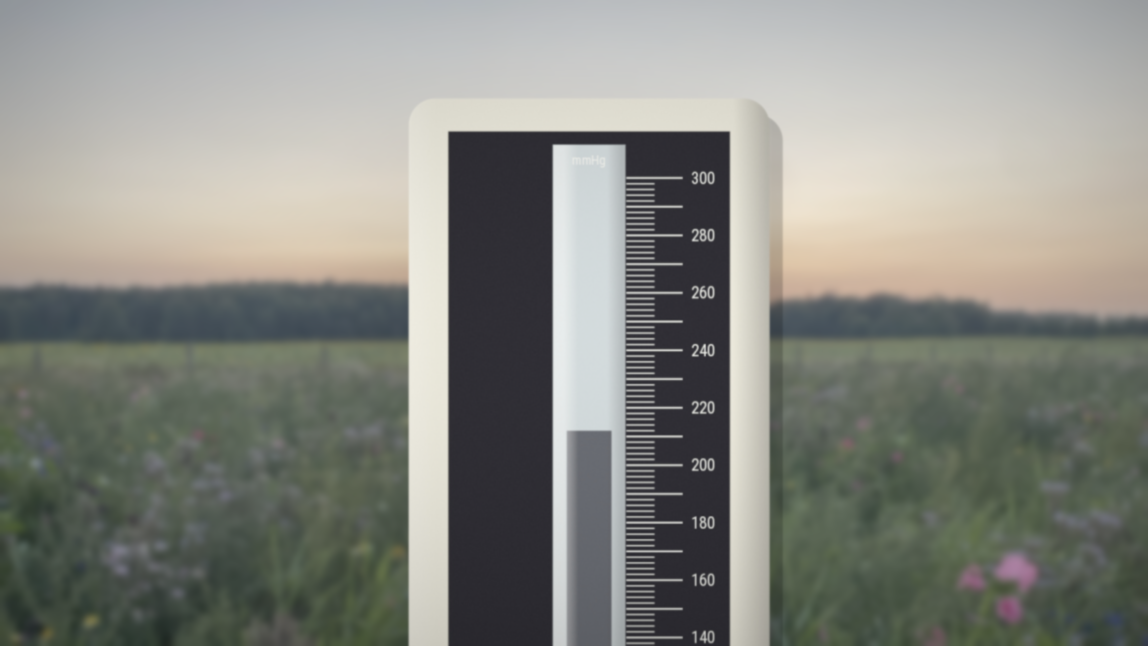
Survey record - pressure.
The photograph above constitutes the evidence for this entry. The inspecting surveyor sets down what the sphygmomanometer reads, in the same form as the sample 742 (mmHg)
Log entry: 212 (mmHg)
